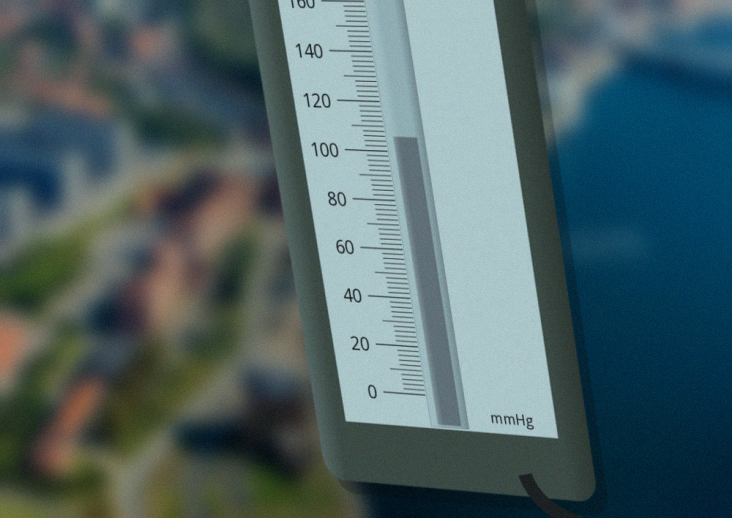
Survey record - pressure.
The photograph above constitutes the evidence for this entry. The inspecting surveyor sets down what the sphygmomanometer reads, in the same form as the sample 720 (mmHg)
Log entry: 106 (mmHg)
